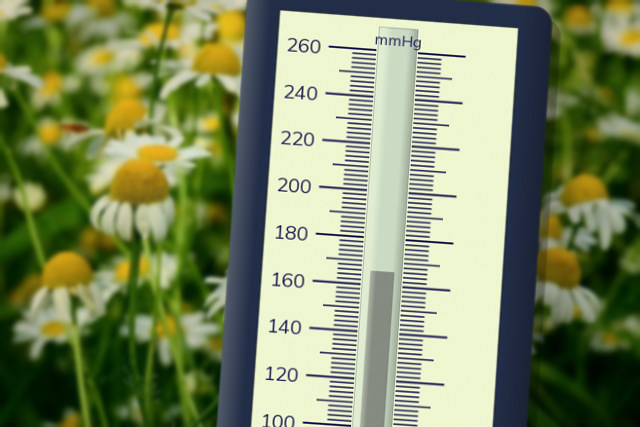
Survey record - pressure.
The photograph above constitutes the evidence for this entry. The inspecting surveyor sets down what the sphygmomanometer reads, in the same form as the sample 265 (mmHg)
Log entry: 166 (mmHg)
